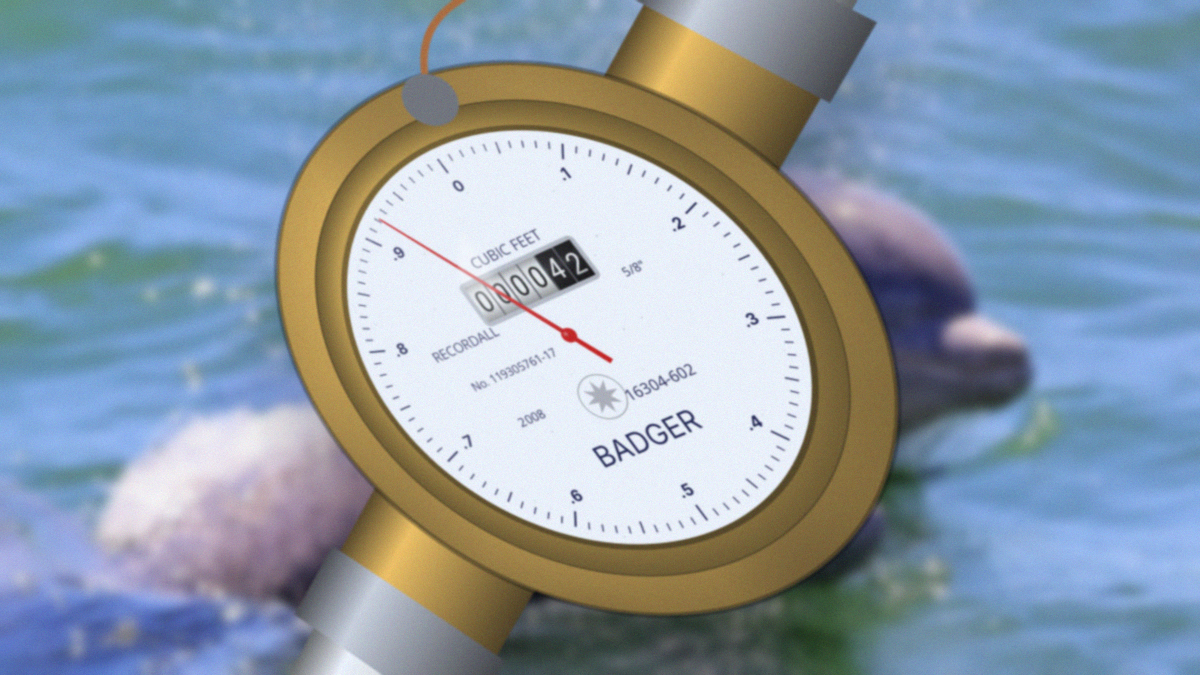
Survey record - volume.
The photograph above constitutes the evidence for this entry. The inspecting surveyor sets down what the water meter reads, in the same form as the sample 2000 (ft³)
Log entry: 41.92 (ft³)
